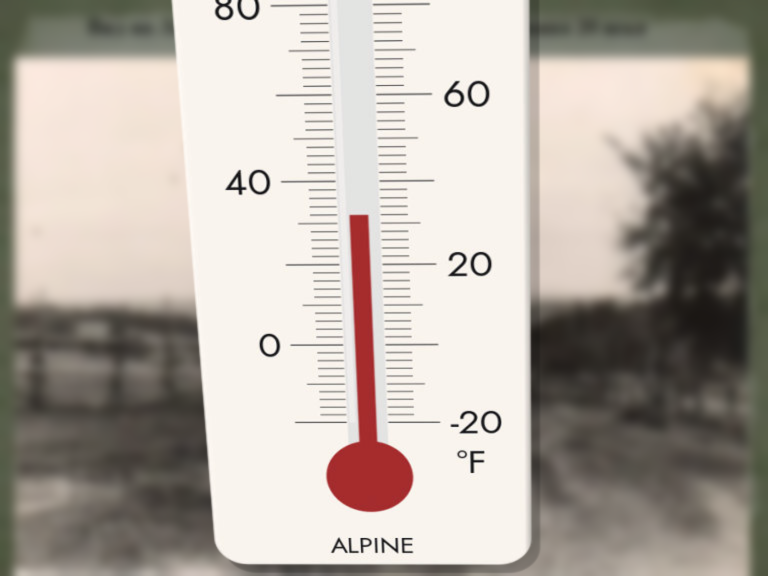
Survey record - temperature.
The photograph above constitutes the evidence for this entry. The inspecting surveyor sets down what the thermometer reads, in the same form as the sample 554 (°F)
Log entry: 32 (°F)
